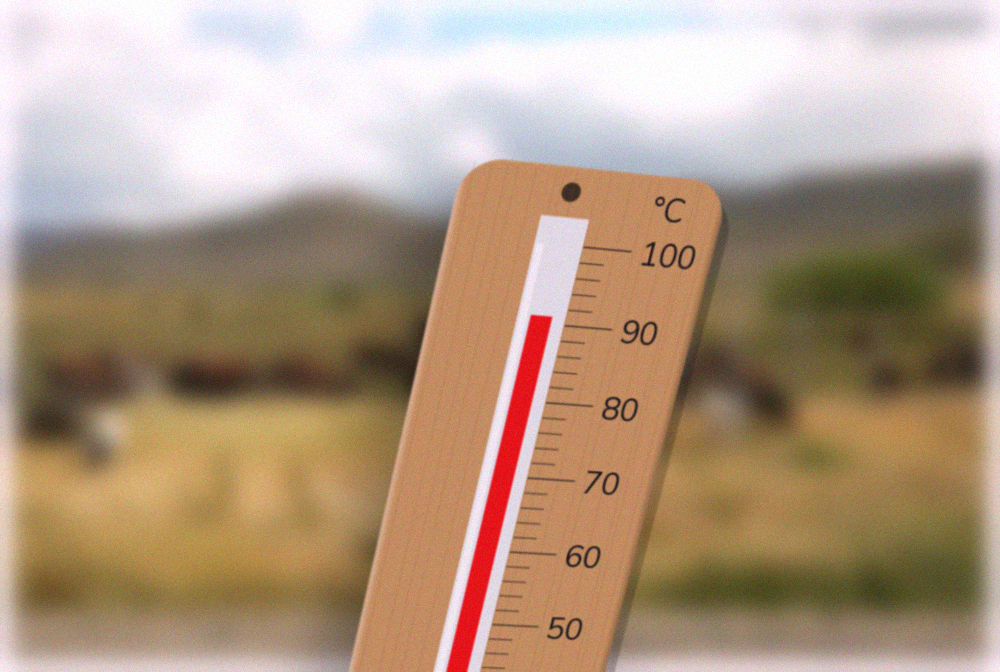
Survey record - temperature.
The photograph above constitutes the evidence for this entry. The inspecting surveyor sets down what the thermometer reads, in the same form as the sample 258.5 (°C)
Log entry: 91 (°C)
